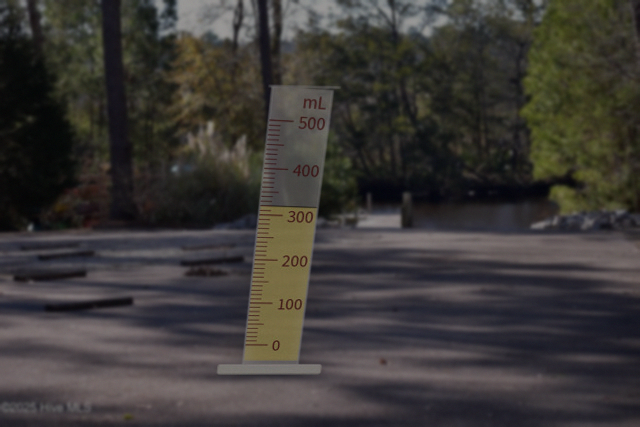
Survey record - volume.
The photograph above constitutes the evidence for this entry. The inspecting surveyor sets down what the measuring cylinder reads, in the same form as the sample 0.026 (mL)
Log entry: 320 (mL)
